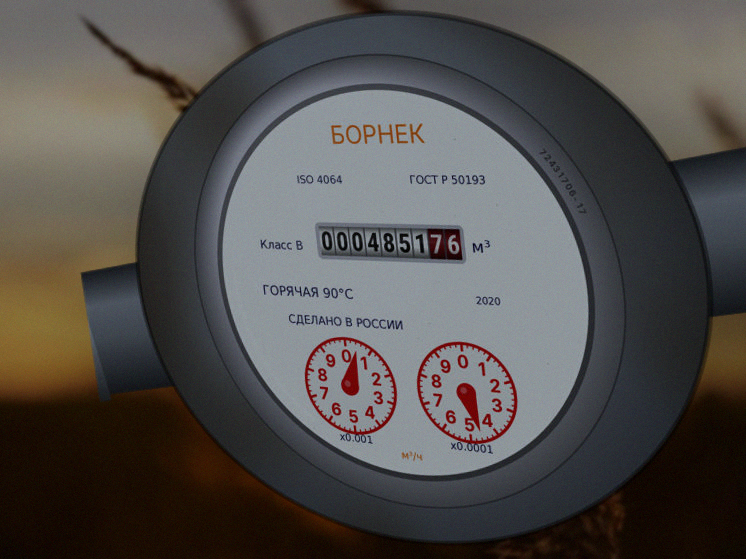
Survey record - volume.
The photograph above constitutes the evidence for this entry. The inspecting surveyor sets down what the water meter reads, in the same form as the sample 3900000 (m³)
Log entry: 4851.7604 (m³)
